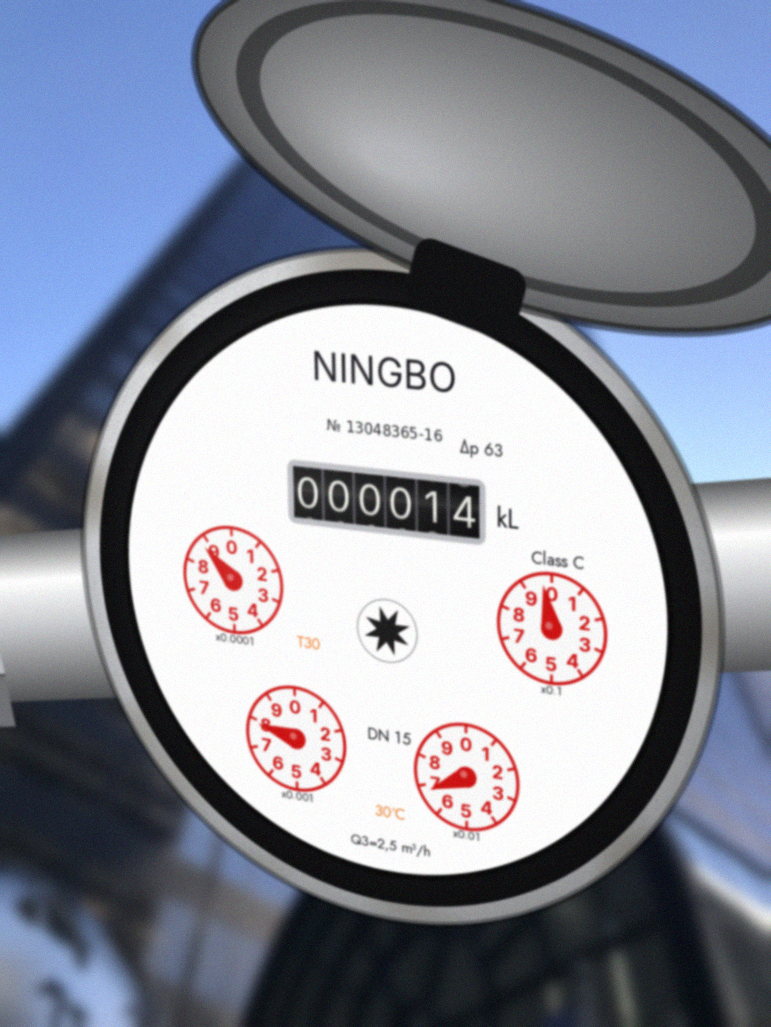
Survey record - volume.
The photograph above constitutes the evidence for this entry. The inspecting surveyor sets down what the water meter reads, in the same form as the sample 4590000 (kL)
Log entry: 13.9678 (kL)
